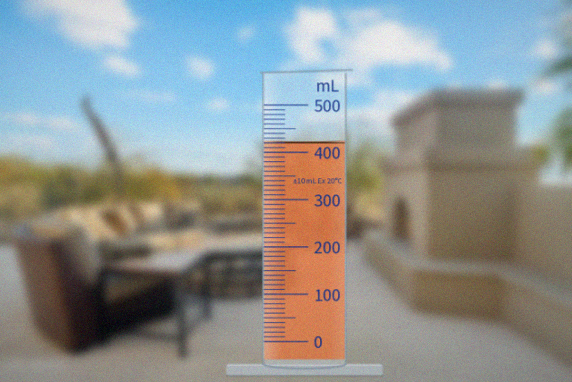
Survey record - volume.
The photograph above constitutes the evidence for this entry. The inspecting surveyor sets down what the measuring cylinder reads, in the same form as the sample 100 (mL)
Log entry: 420 (mL)
